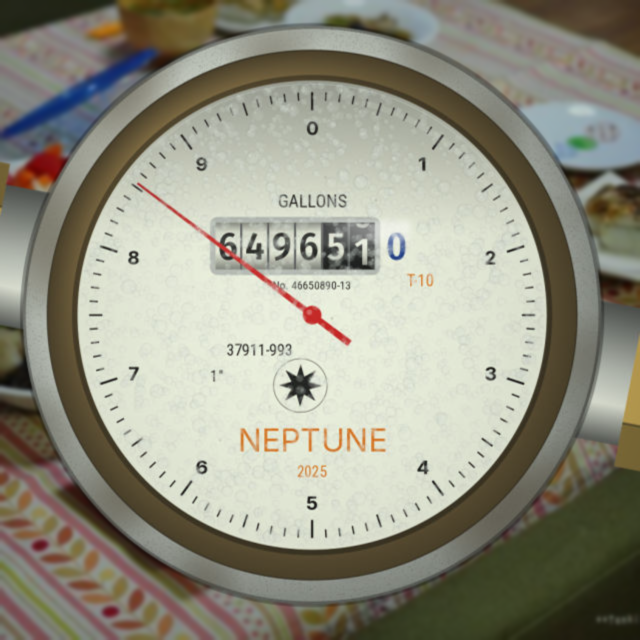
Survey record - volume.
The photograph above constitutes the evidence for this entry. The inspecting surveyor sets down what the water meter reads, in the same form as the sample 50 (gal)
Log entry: 6496508.5 (gal)
